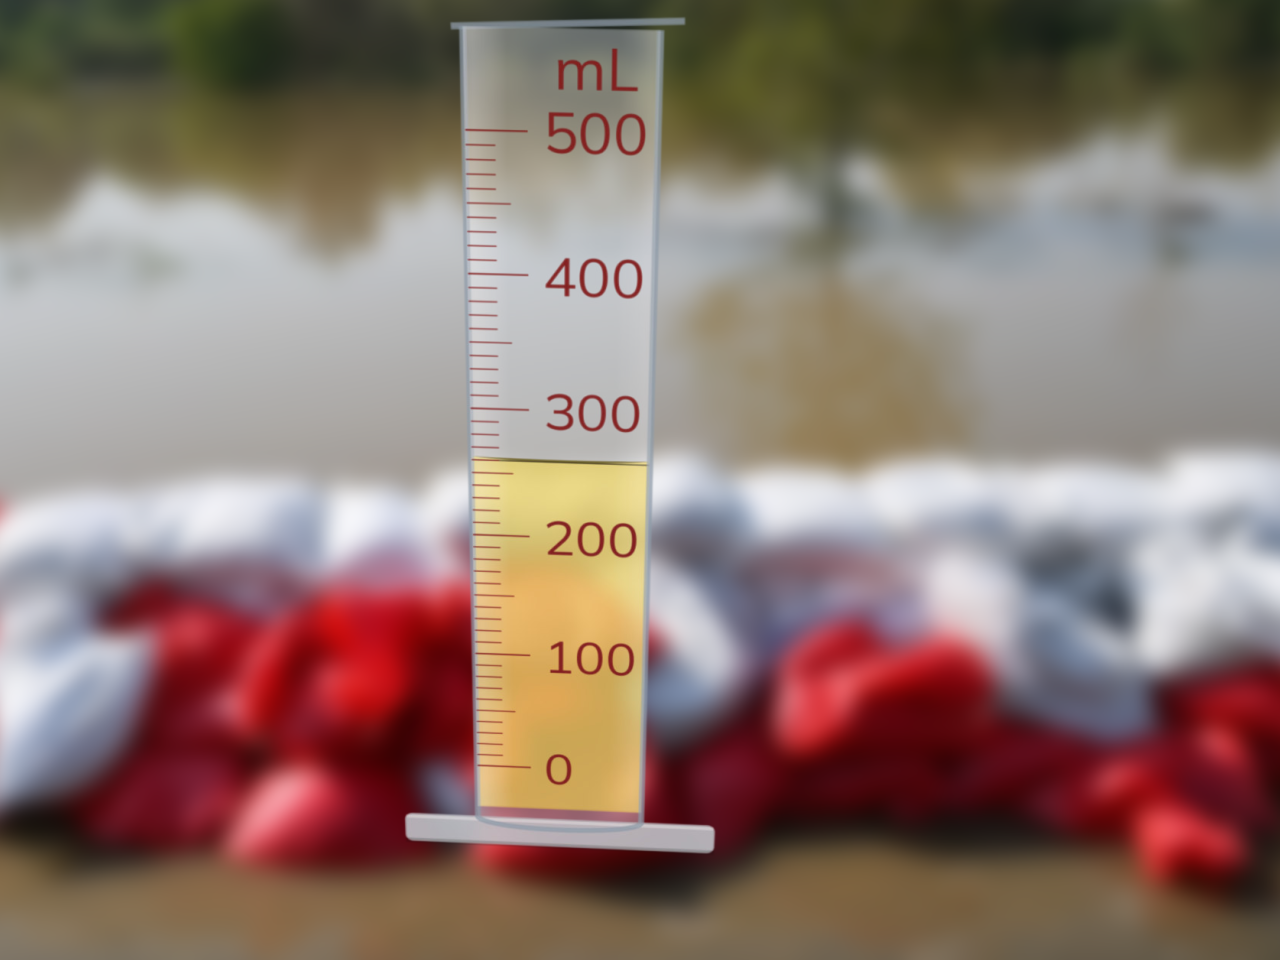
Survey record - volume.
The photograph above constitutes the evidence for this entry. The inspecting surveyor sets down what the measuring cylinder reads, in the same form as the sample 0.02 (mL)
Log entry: 260 (mL)
